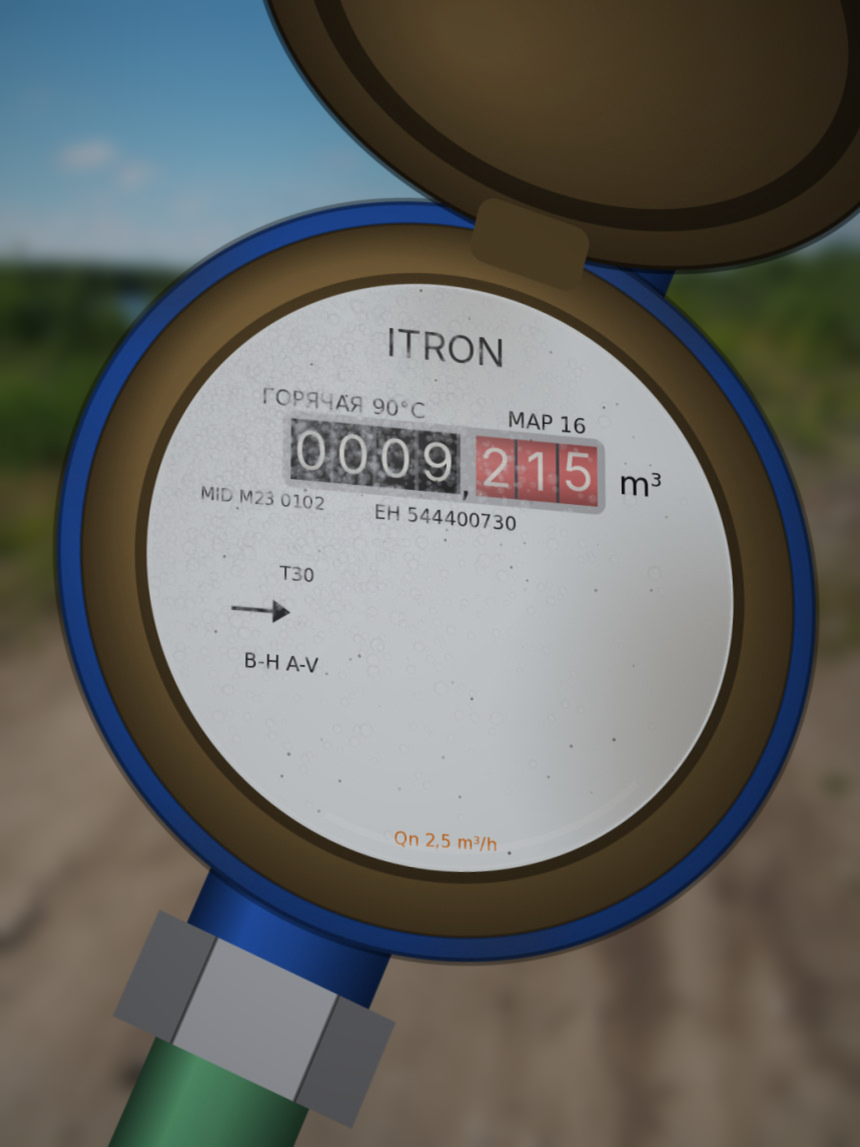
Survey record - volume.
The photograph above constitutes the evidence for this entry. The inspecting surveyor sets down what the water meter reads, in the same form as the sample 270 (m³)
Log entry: 9.215 (m³)
